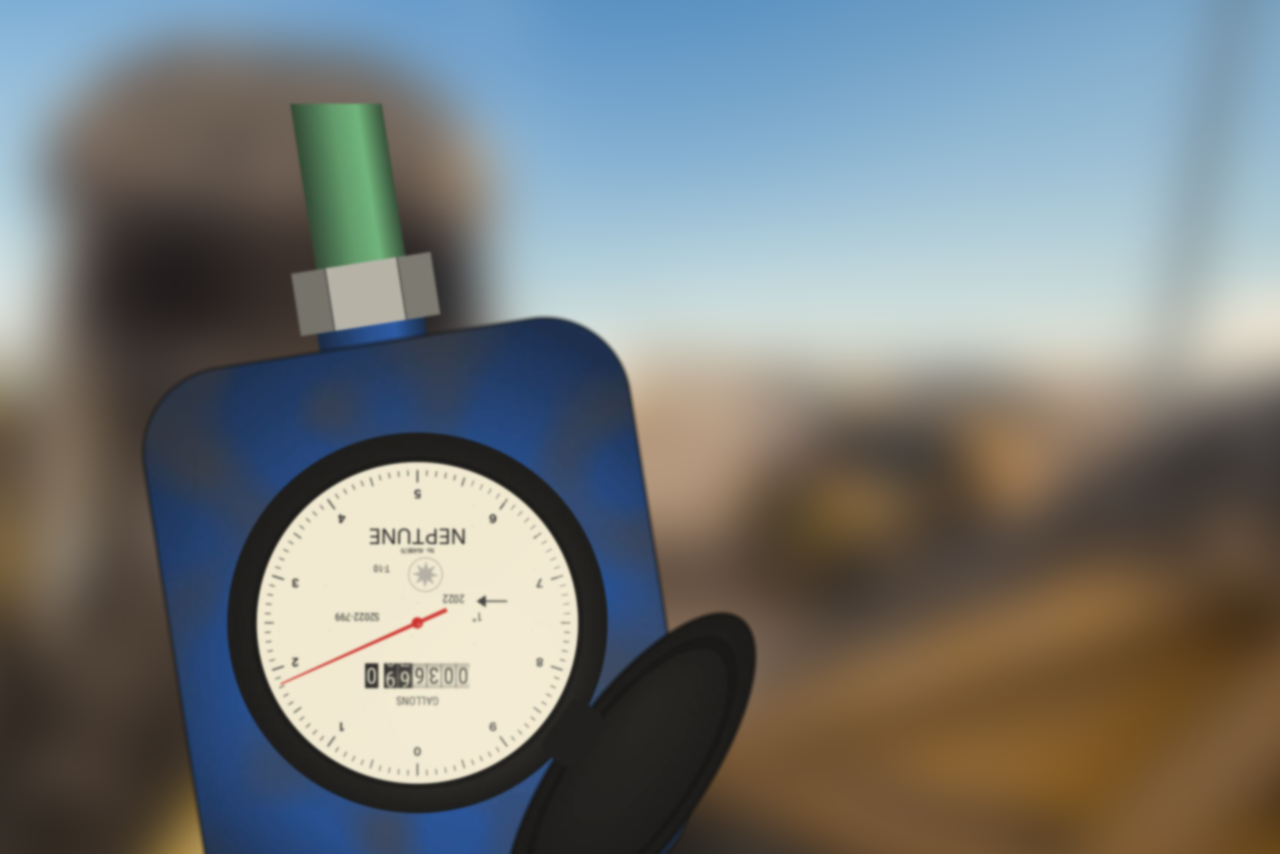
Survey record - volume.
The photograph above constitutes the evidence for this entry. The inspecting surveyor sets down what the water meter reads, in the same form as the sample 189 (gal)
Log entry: 36691.8 (gal)
